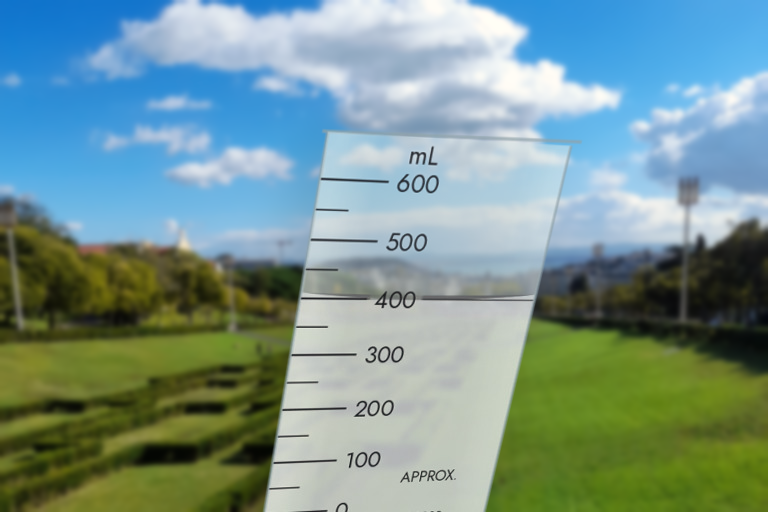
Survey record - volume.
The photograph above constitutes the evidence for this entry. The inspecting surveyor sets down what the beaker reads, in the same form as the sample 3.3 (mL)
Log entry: 400 (mL)
